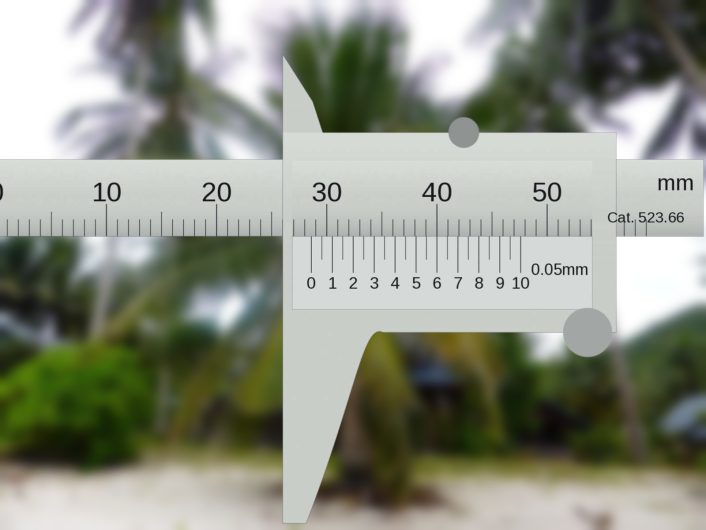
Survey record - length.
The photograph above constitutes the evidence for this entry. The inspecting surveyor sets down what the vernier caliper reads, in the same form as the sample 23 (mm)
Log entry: 28.6 (mm)
